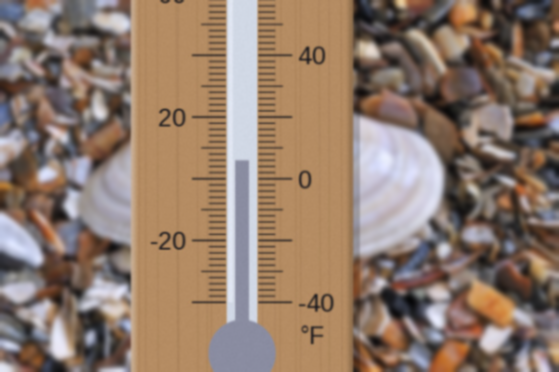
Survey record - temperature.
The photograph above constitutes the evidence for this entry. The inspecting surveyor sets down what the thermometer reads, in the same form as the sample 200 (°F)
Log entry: 6 (°F)
